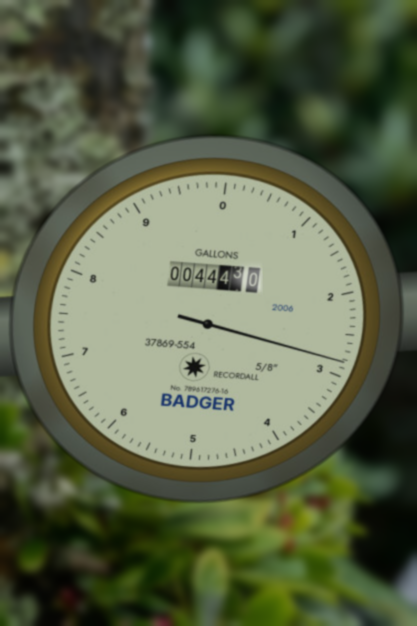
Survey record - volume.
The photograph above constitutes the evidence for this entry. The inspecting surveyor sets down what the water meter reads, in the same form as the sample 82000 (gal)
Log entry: 44432.8 (gal)
